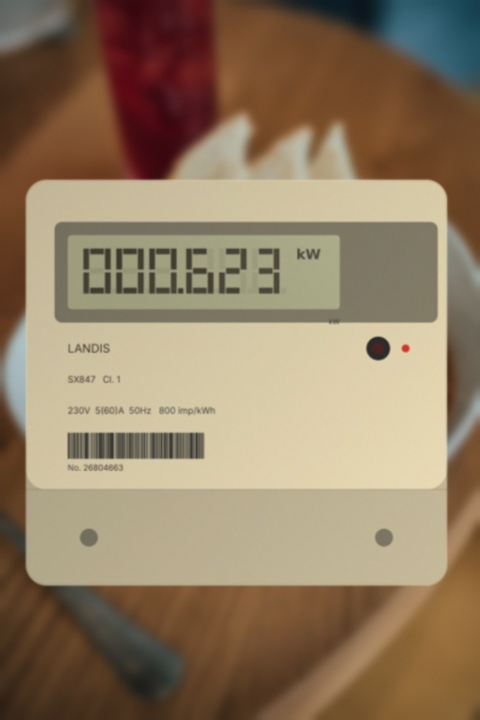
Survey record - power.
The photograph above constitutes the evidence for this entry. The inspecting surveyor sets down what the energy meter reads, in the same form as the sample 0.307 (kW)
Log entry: 0.623 (kW)
